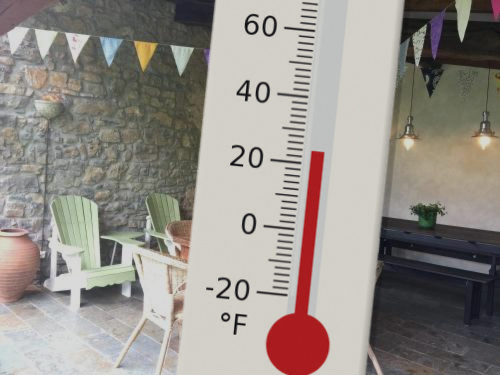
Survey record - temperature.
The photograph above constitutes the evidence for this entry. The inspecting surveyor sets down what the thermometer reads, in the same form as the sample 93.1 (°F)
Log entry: 24 (°F)
